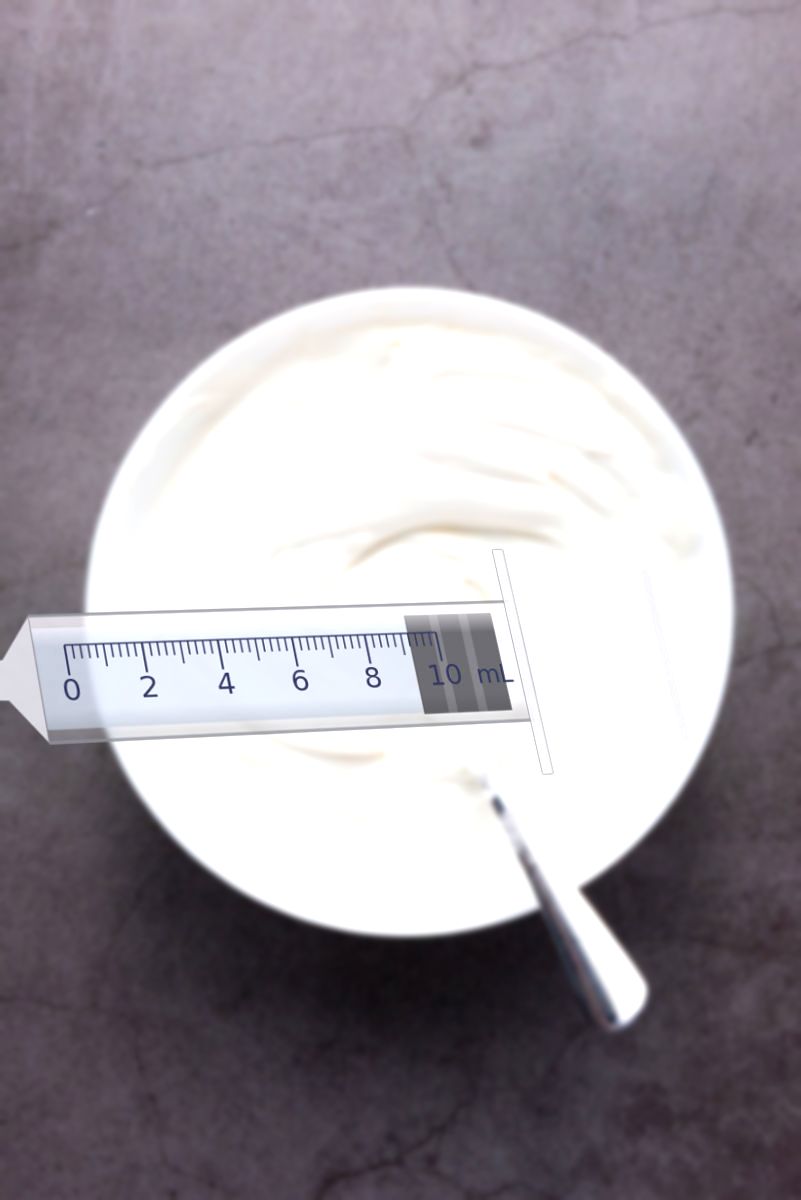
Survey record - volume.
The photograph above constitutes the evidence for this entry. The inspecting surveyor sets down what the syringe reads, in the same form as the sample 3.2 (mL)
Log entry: 9.2 (mL)
